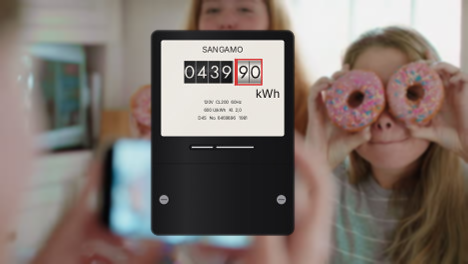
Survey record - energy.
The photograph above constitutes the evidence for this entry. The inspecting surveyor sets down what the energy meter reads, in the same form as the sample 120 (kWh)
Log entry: 439.90 (kWh)
